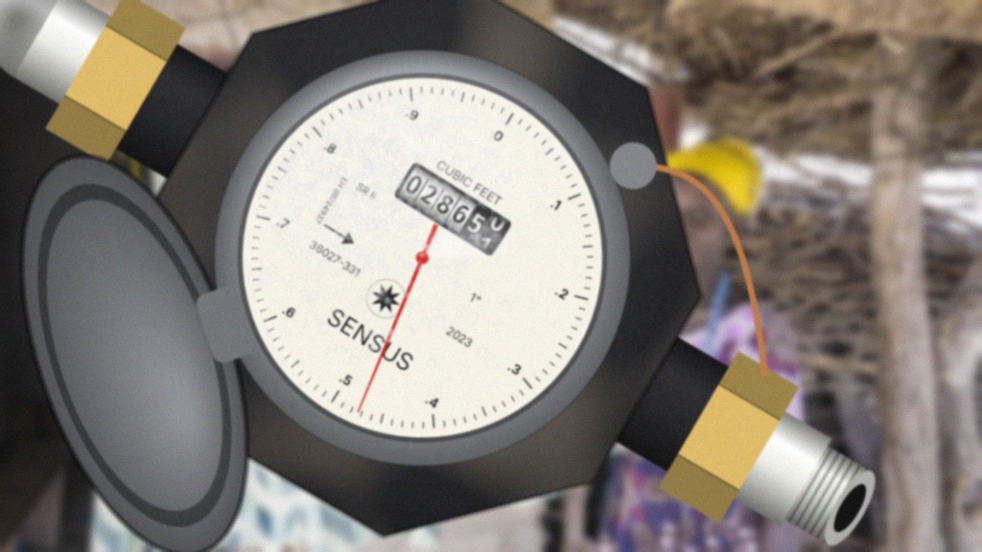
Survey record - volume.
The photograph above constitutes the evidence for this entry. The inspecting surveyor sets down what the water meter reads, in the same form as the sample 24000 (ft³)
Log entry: 28650.47 (ft³)
